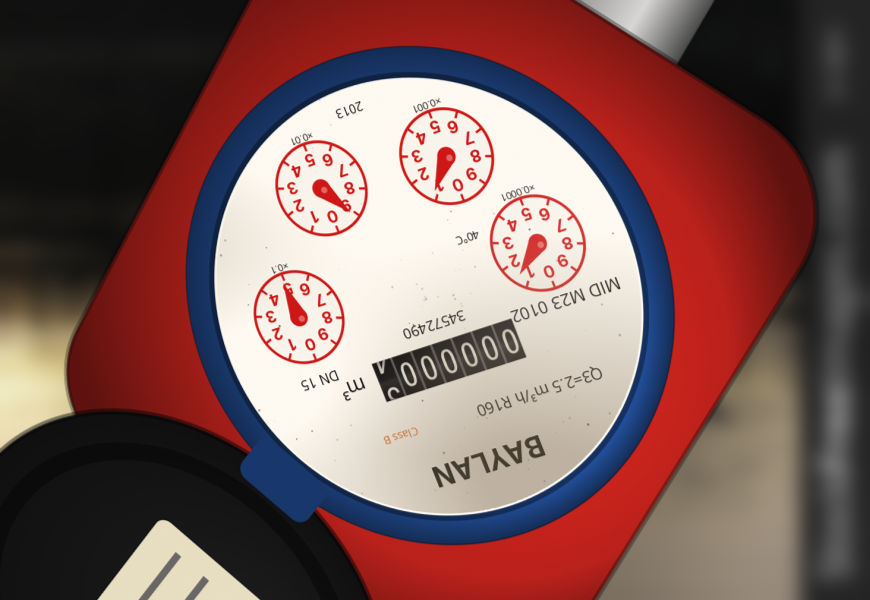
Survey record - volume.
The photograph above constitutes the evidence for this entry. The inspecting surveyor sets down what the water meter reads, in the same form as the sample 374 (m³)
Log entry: 3.4911 (m³)
